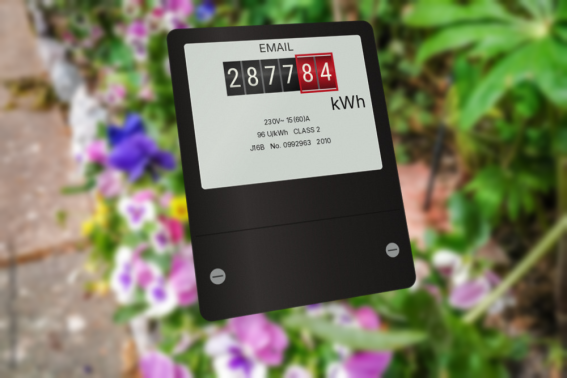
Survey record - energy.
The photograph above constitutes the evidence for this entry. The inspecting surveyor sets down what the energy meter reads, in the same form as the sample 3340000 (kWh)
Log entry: 2877.84 (kWh)
